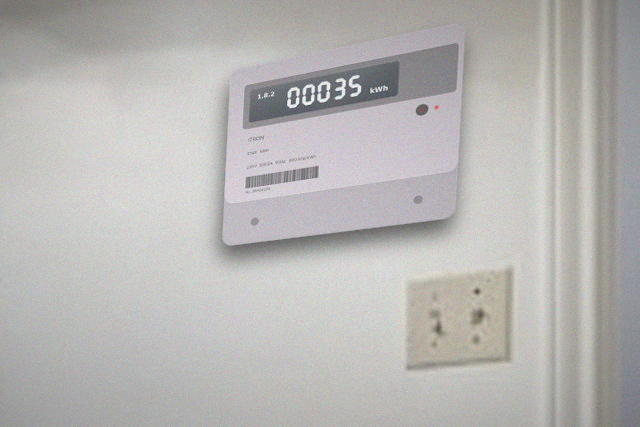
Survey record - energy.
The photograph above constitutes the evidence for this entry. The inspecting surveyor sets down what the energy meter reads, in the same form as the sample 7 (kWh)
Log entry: 35 (kWh)
